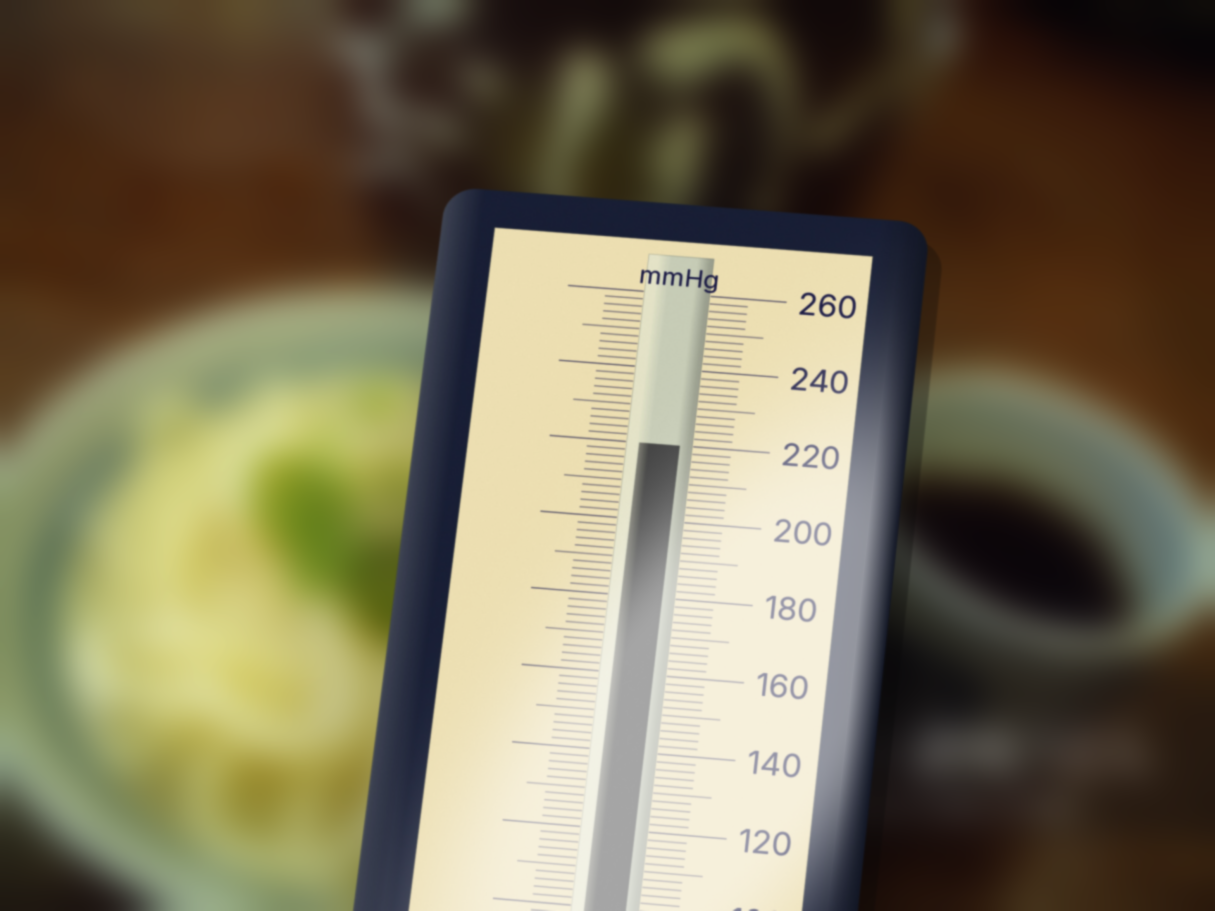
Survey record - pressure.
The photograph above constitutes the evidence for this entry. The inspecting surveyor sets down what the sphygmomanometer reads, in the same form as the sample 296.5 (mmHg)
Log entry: 220 (mmHg)
